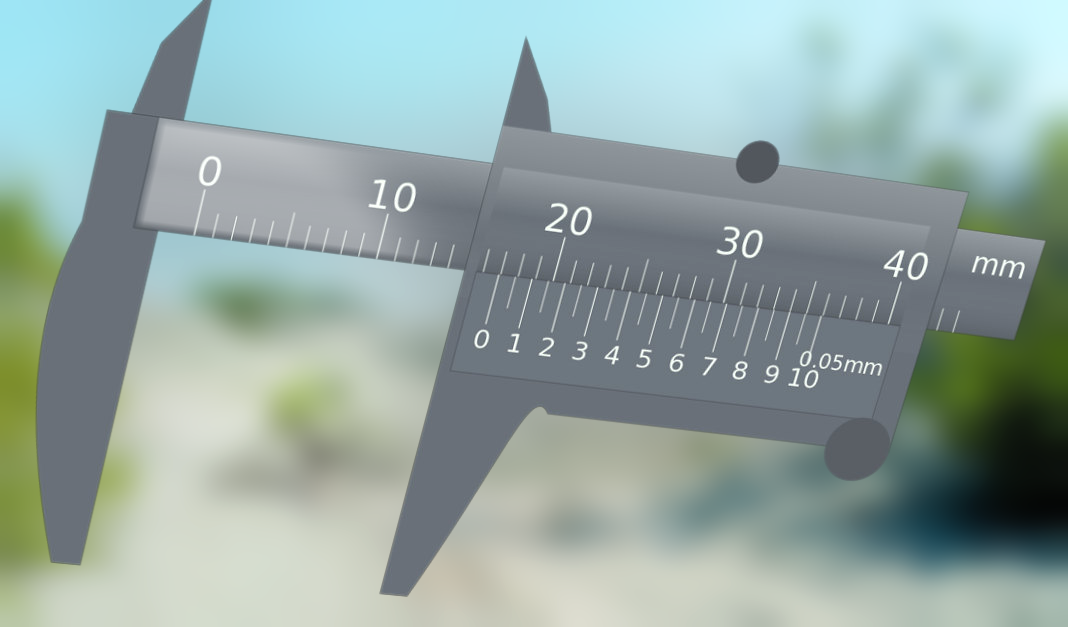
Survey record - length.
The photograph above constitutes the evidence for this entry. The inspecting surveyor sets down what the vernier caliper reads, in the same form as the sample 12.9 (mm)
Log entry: 16.9 (mm)
